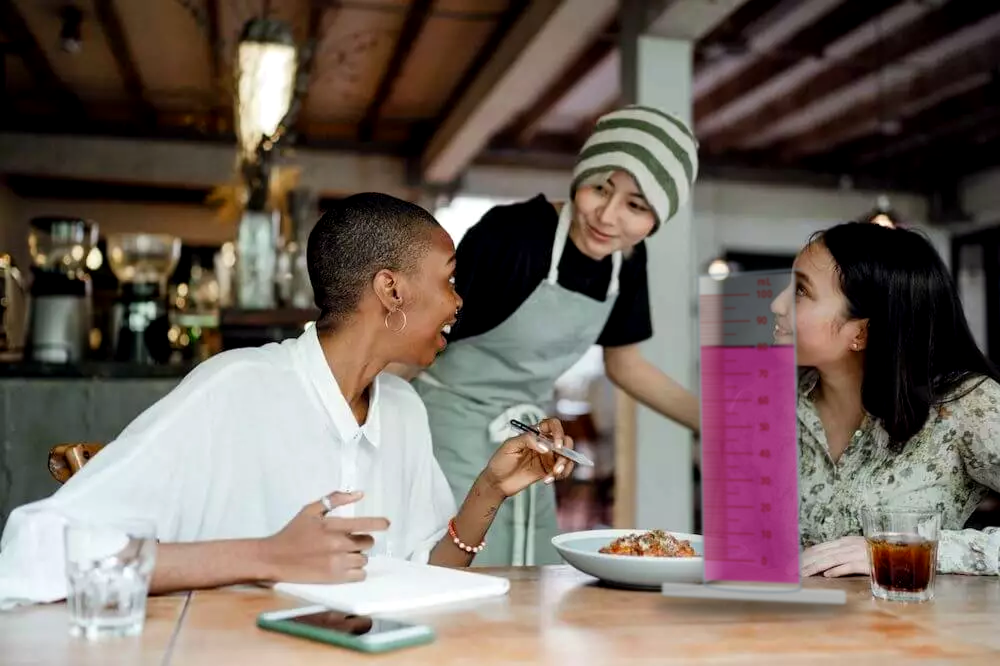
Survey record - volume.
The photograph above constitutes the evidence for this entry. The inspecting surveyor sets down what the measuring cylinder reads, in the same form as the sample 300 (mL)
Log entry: 80 (mL)
